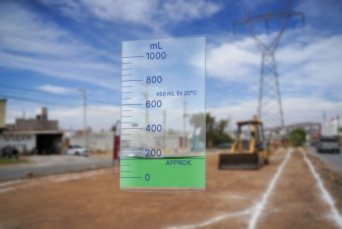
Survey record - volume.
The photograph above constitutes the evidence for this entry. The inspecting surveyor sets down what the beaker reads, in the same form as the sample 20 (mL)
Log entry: 150 (mL)
